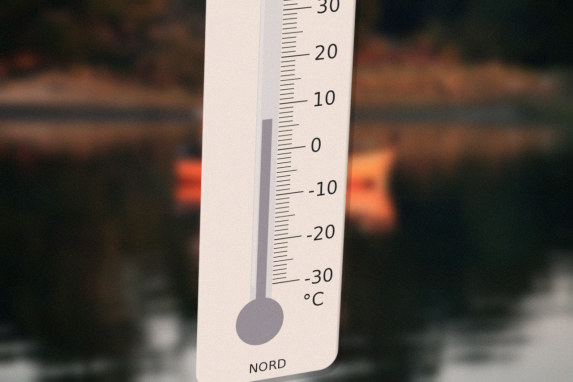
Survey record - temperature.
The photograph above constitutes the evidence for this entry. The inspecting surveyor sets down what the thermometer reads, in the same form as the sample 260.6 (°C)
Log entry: 7 (°C)
